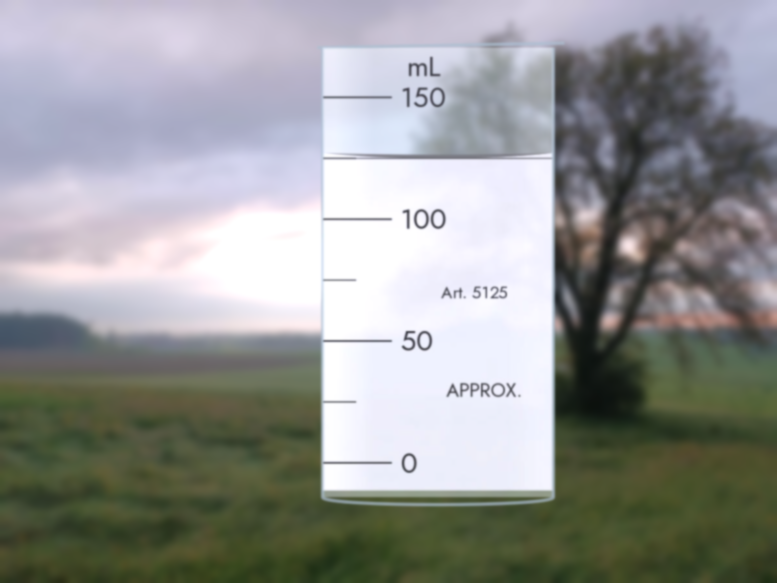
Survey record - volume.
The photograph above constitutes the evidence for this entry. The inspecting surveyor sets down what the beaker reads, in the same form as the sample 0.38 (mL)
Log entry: 125 (mL)
